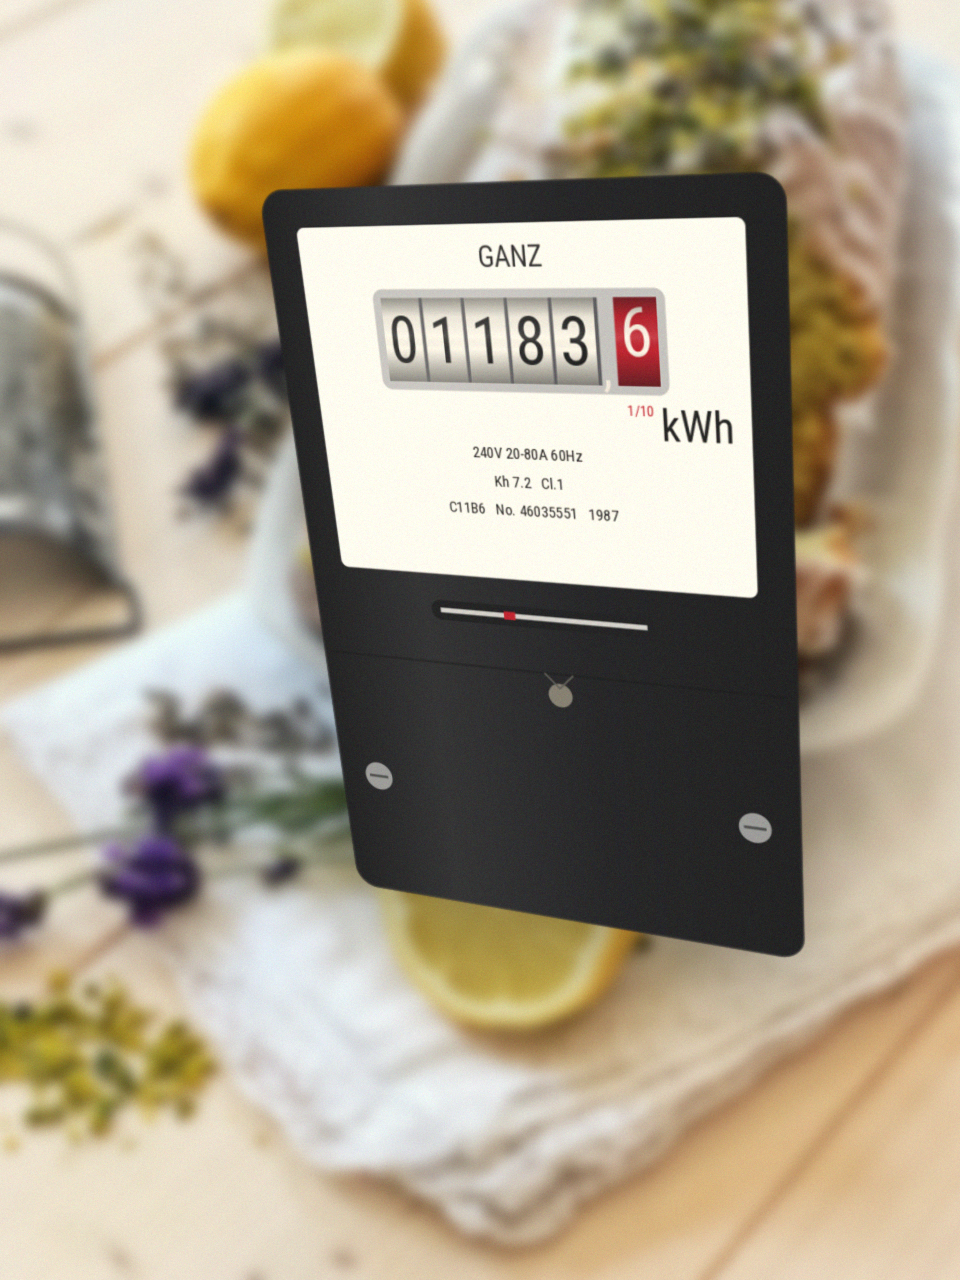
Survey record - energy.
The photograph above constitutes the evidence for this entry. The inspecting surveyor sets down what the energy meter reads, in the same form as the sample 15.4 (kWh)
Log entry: 1183.6 (kWh)
